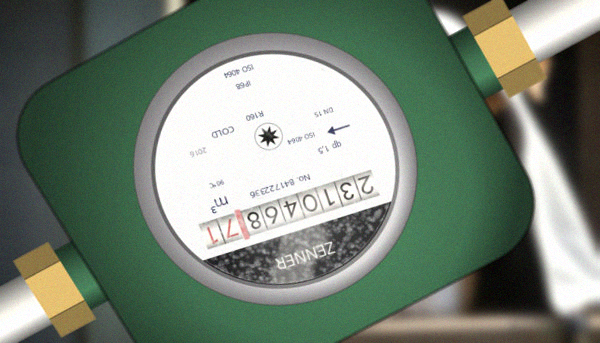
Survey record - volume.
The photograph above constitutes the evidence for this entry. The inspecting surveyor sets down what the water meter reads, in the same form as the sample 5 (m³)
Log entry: 2310468.71 (m³)
